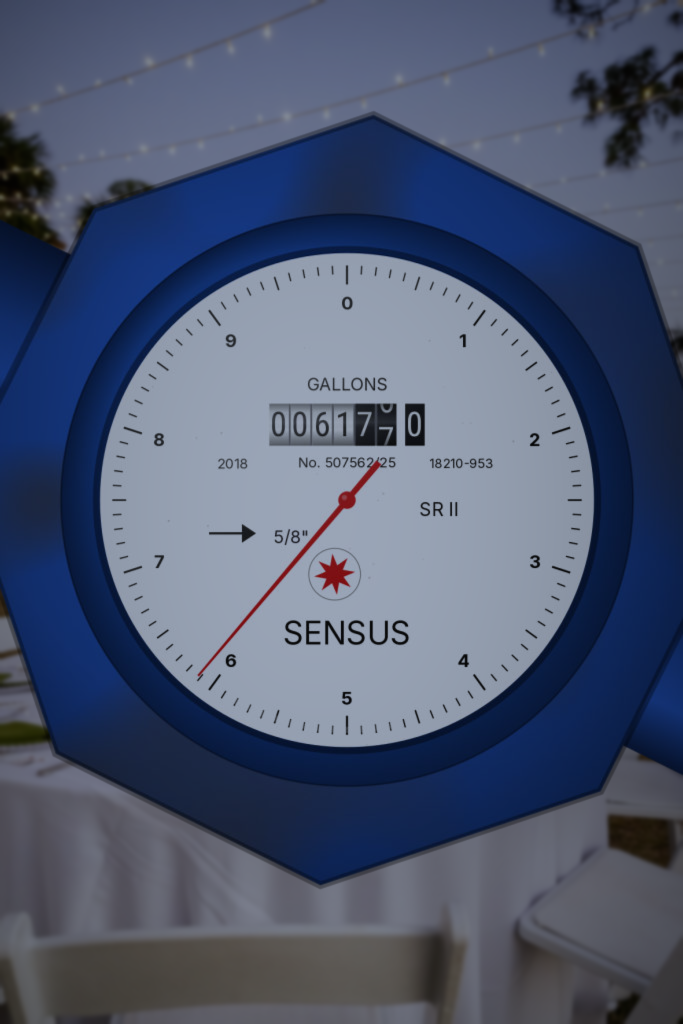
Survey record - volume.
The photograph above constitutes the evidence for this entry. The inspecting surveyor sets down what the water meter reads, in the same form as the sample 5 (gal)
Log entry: 61766.1 (gal)
